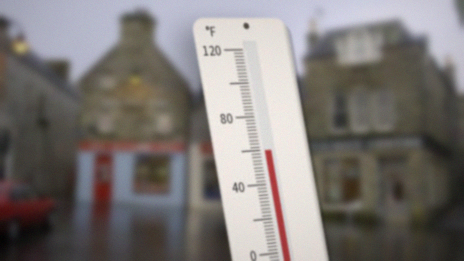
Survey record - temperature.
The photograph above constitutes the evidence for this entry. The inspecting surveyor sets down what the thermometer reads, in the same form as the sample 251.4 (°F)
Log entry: 60 (°F)
